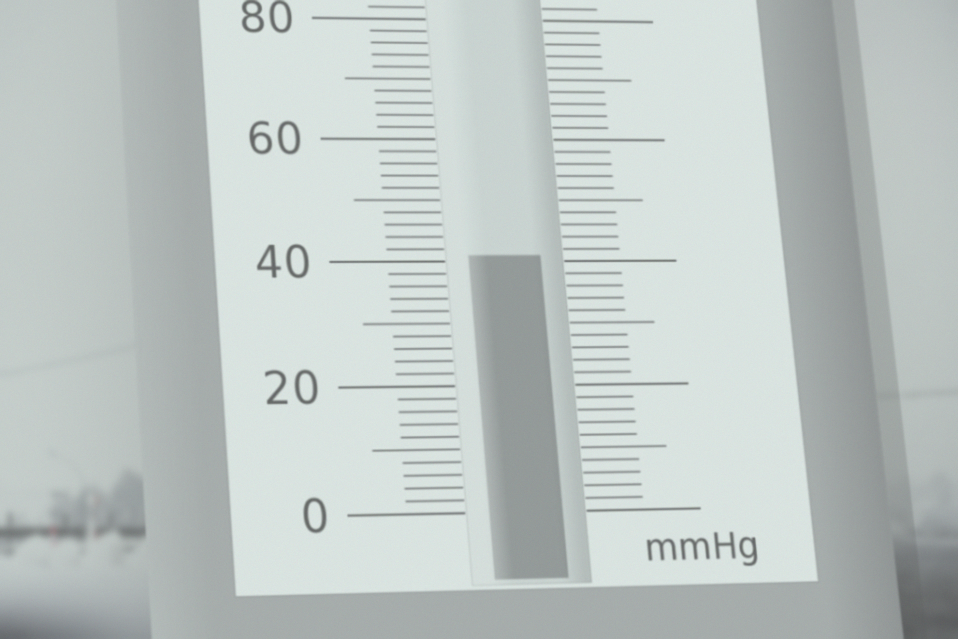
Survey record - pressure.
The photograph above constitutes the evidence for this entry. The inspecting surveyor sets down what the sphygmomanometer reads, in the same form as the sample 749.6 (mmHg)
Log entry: 41 (mmHg)
